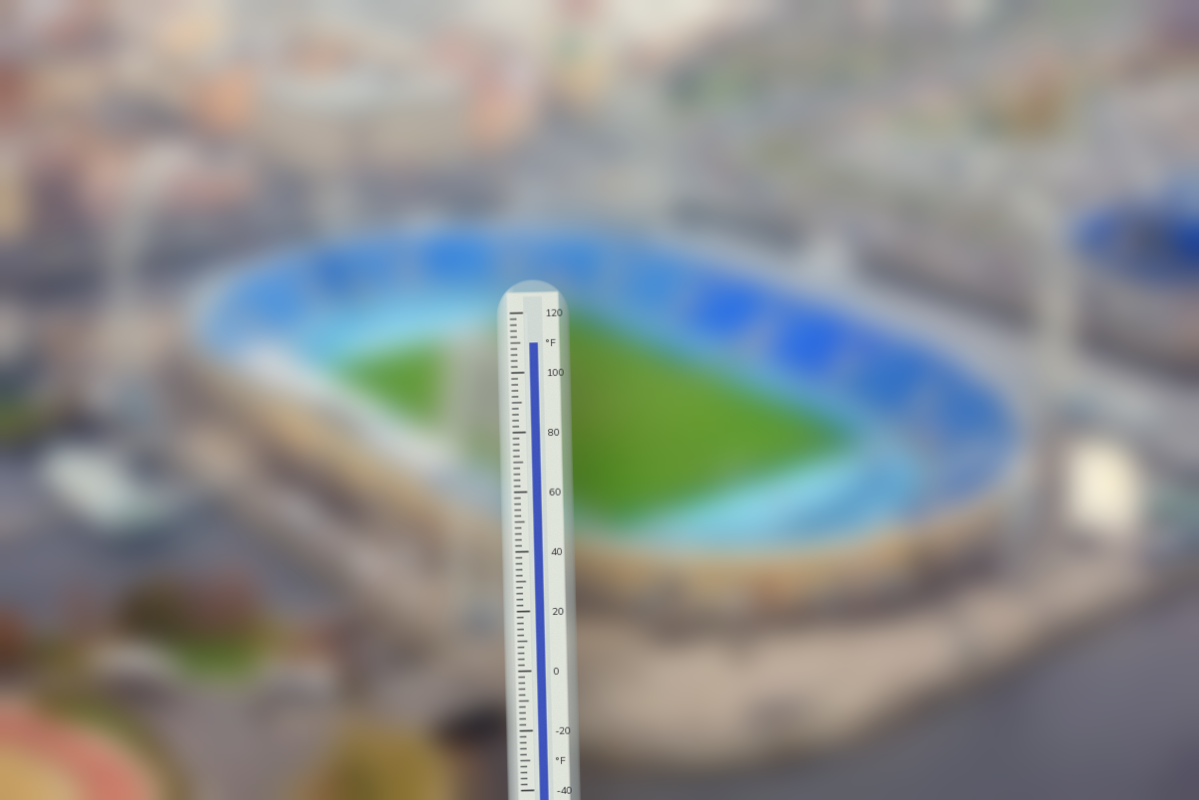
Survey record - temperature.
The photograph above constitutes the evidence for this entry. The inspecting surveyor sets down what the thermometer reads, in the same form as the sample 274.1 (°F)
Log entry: 110 (°F)
